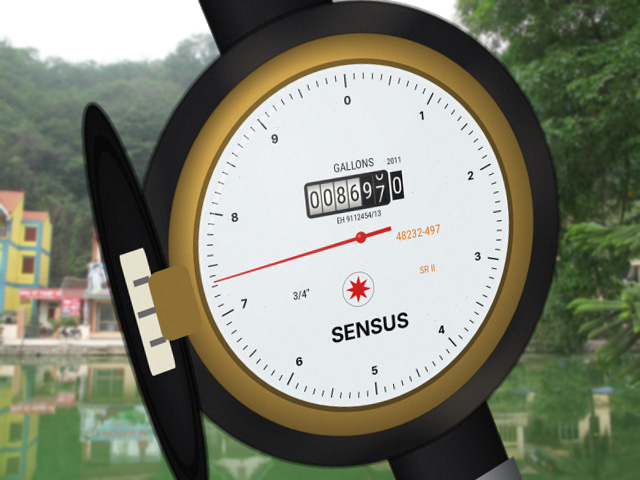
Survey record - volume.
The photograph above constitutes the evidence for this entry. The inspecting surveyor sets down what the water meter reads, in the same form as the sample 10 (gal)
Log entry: 86967.3 (gal)
